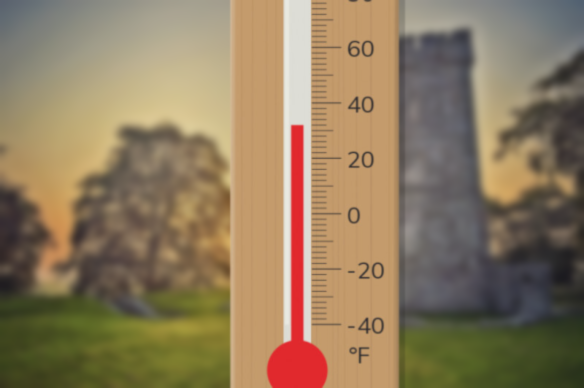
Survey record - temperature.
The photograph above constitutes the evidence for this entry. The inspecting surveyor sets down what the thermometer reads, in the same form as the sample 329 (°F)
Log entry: 32 (°F)
